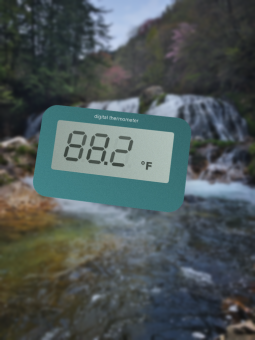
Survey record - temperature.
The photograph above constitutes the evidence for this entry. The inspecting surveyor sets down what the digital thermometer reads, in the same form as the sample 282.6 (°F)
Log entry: 88.2 (°F)
